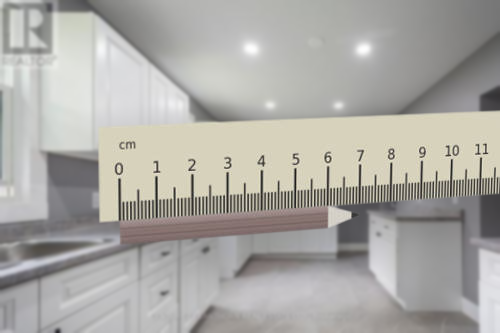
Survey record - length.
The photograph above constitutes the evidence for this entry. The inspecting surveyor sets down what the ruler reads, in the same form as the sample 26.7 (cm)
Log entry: 7 (cm)
